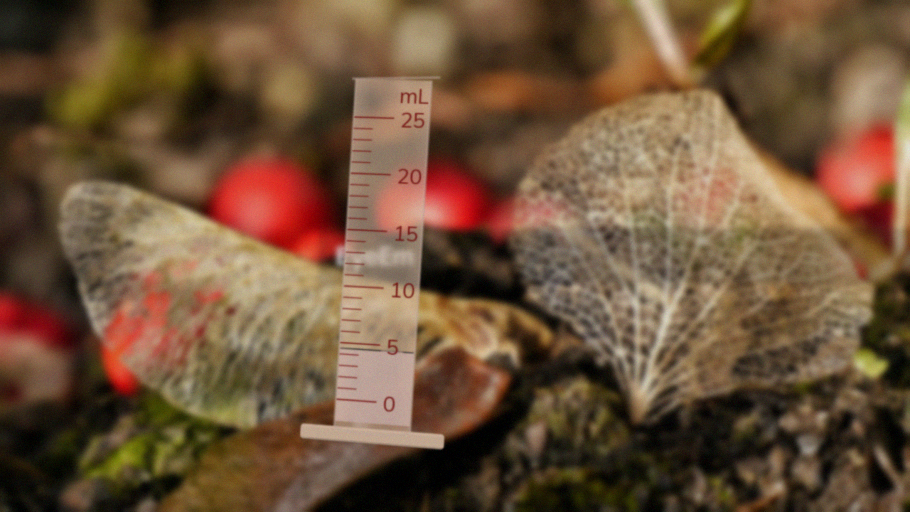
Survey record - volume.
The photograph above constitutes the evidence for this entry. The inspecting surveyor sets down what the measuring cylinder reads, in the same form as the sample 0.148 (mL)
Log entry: 4.5 (mL)
